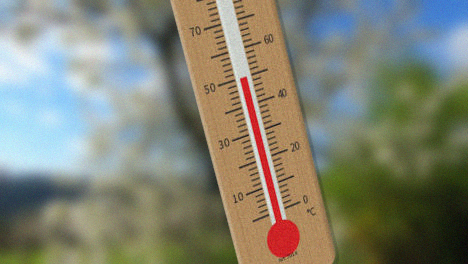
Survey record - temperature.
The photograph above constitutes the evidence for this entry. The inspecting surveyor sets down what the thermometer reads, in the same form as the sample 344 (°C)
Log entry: 50 (°C)
